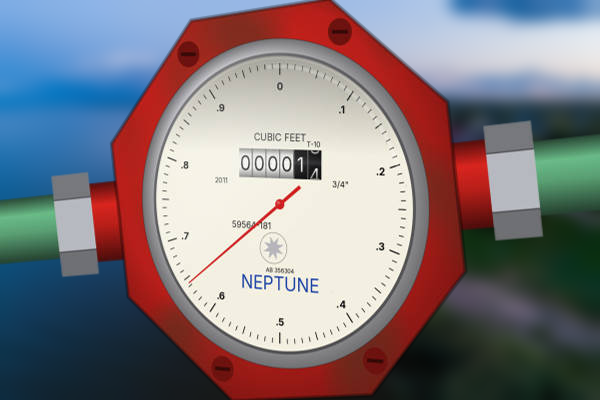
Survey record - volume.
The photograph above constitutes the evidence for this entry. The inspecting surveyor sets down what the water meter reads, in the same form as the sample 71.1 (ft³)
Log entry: 13.64 (ft³)
